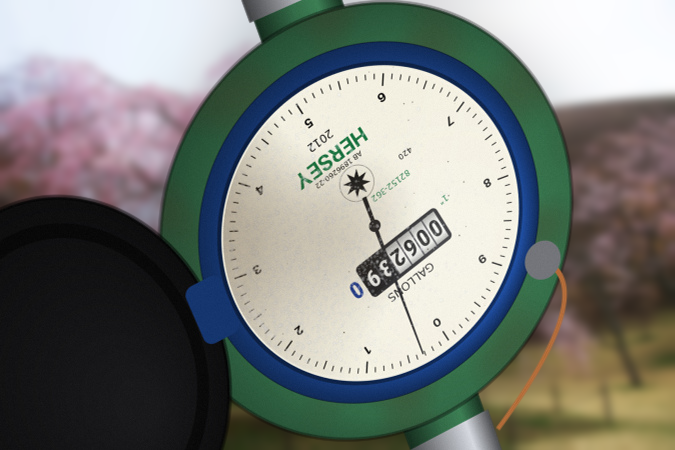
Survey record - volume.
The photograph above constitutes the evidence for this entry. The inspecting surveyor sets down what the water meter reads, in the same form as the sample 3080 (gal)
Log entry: 62390.3 (gal)
